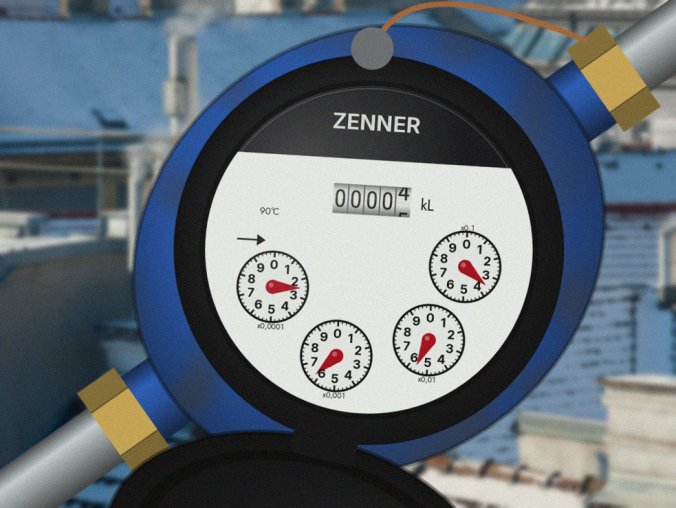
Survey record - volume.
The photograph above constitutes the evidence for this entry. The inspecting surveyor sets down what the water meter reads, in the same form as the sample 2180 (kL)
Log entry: 4.3562 (kL)
